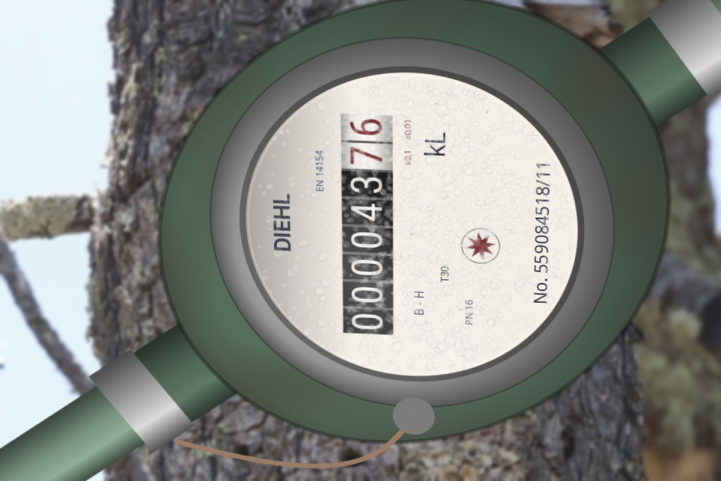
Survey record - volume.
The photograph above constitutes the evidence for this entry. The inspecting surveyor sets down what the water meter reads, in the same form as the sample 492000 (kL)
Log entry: 43.76 (kL)
